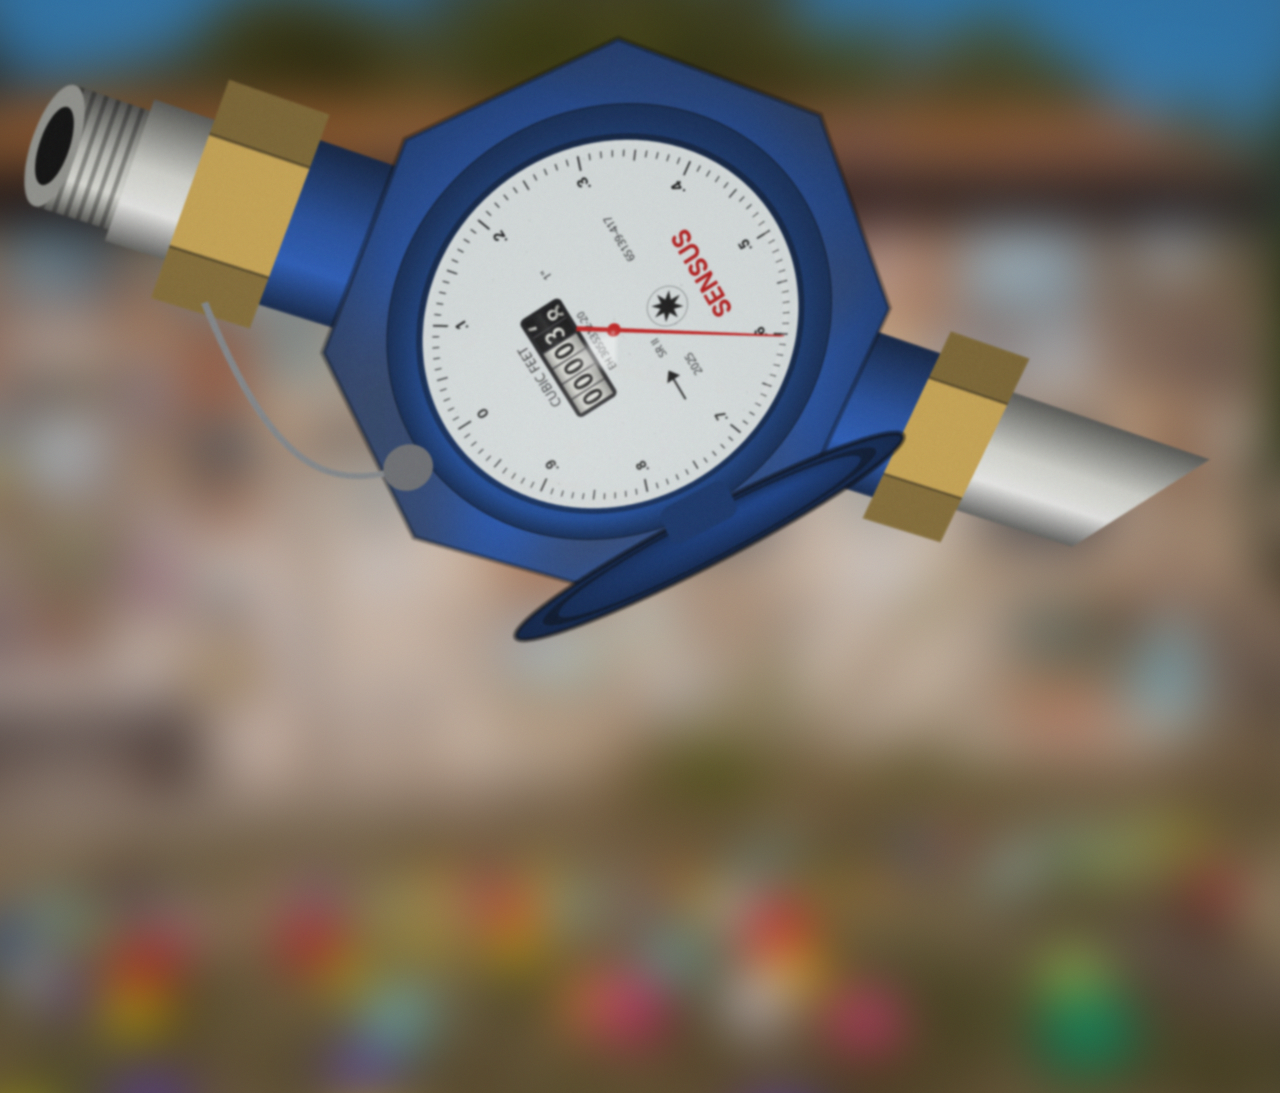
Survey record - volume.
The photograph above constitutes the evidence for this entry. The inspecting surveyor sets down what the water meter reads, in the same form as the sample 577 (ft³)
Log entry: 37.60 (ft³)
